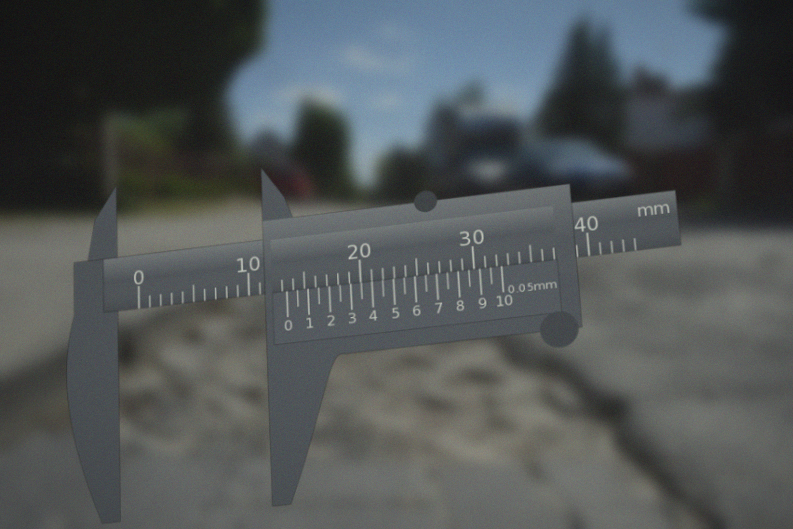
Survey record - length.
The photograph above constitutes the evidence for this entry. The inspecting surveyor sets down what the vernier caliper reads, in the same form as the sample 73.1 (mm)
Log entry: 13.4 (mm)
